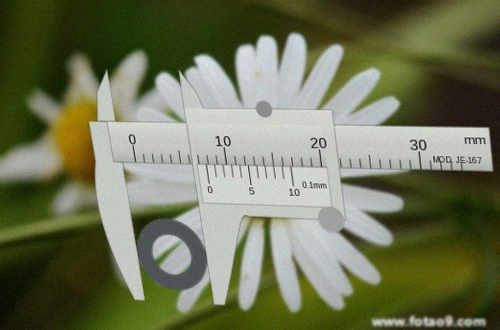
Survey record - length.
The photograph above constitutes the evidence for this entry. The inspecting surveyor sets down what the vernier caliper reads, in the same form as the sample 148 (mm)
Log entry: 7.8 (mm)
